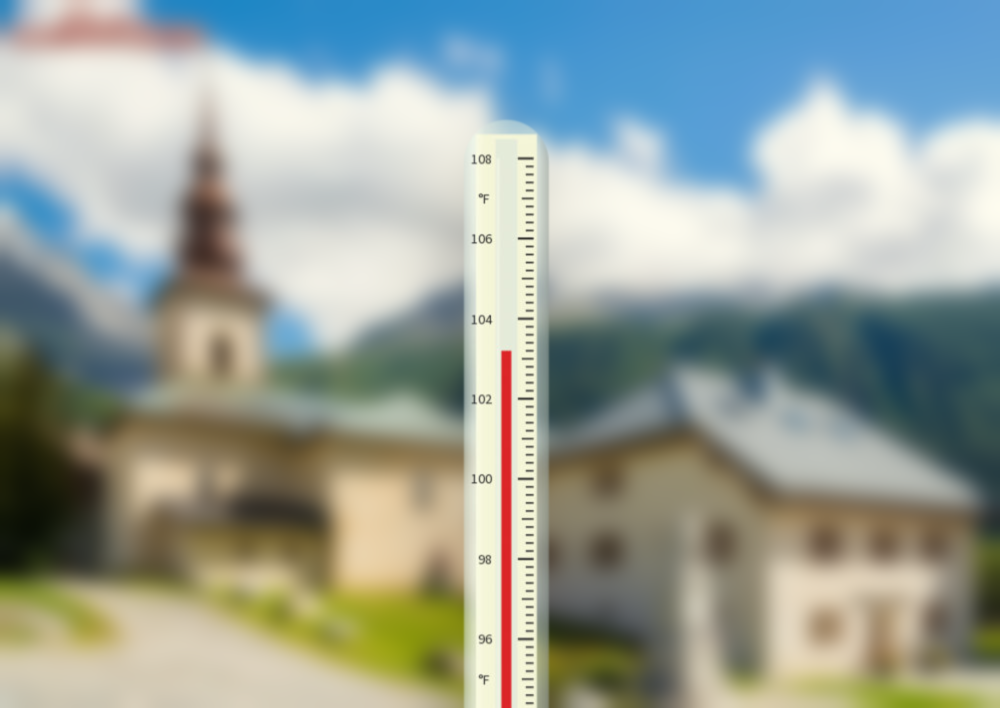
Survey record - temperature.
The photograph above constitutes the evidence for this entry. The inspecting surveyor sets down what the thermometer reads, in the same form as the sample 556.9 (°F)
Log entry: 103.2 (°F)
